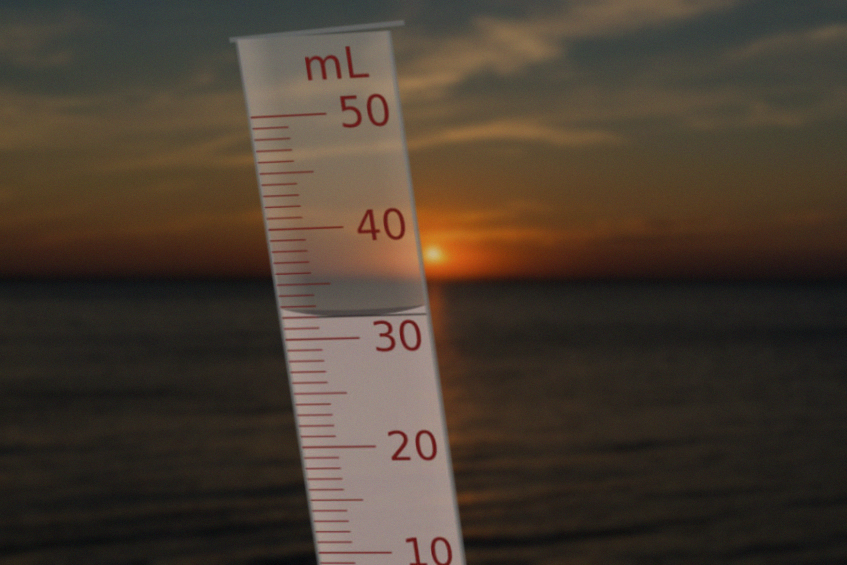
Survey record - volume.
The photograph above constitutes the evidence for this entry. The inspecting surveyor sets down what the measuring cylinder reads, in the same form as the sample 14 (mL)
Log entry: 32 (mL)
